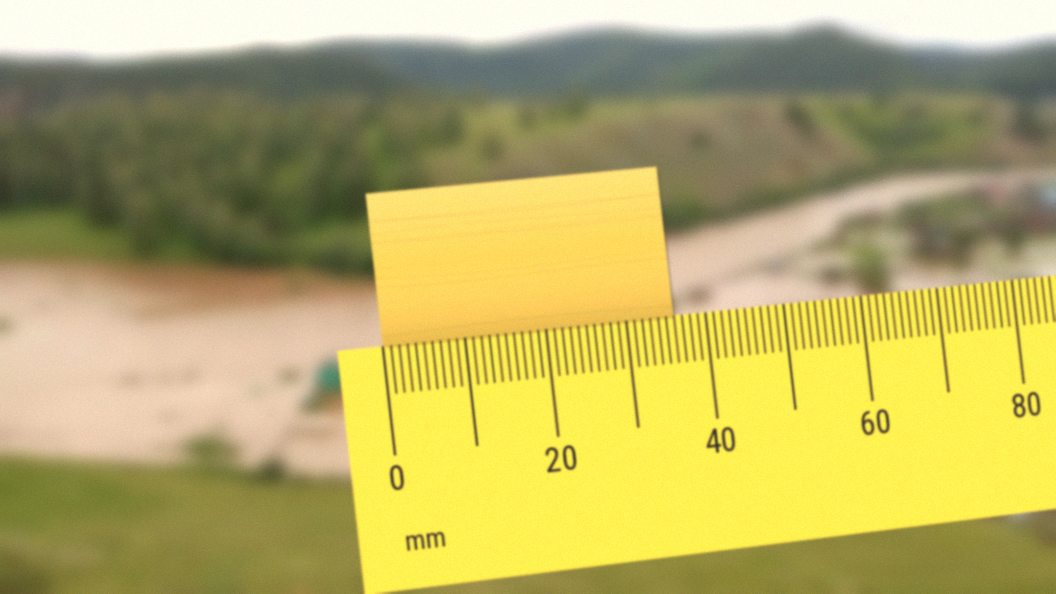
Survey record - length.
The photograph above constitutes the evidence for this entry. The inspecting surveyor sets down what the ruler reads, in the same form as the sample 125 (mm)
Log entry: 36 (mm)
